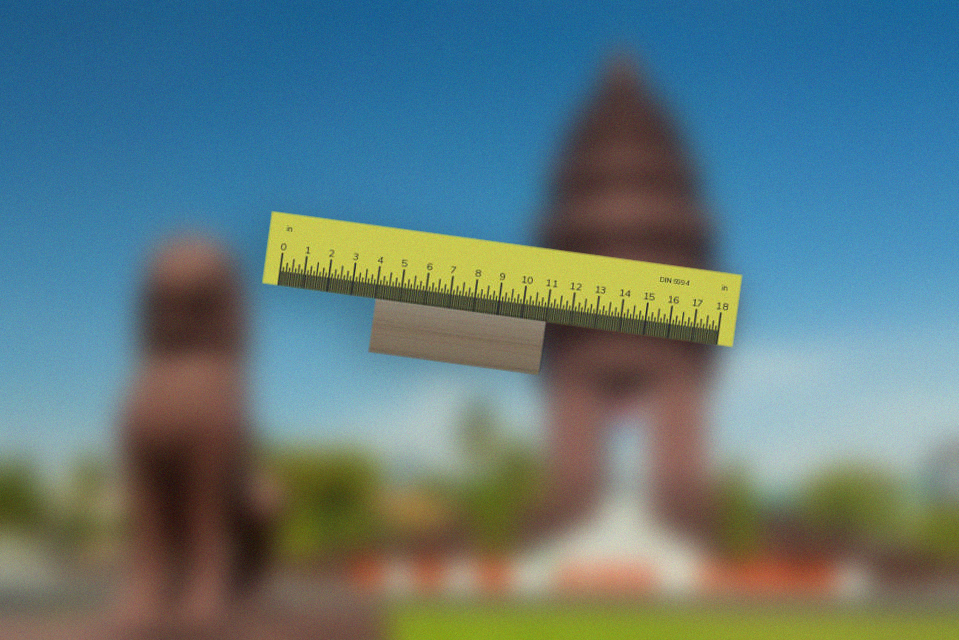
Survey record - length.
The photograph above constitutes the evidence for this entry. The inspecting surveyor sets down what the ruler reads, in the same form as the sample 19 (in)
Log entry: 7 (in)
